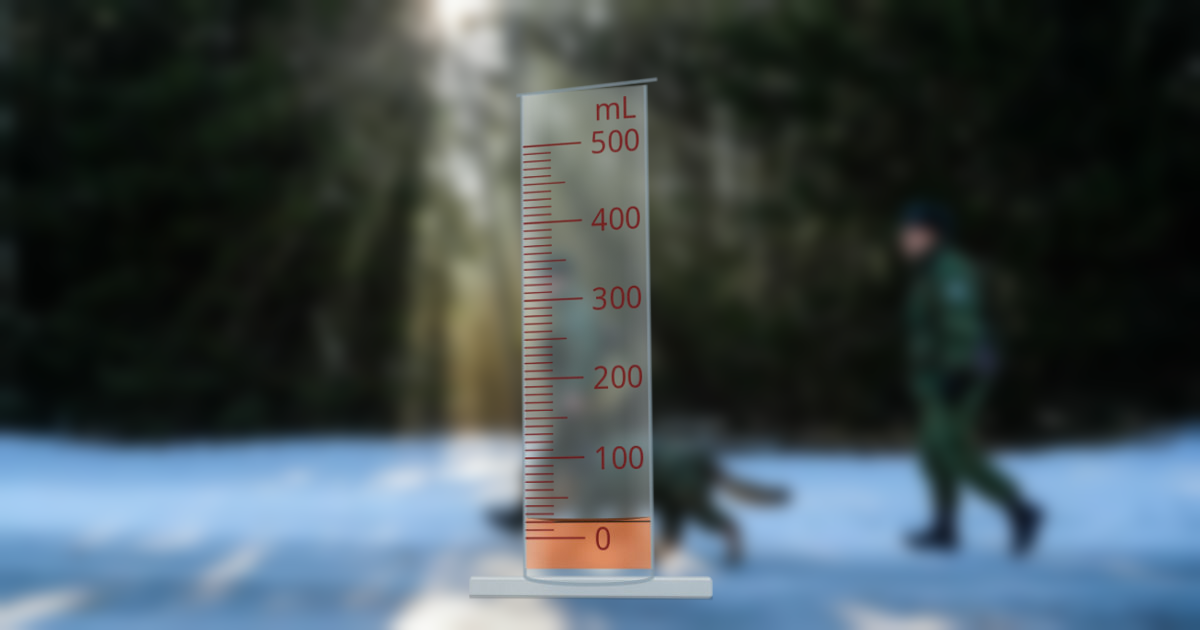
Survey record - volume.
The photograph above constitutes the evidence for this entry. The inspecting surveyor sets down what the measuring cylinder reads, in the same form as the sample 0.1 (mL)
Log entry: 20 (mL)
